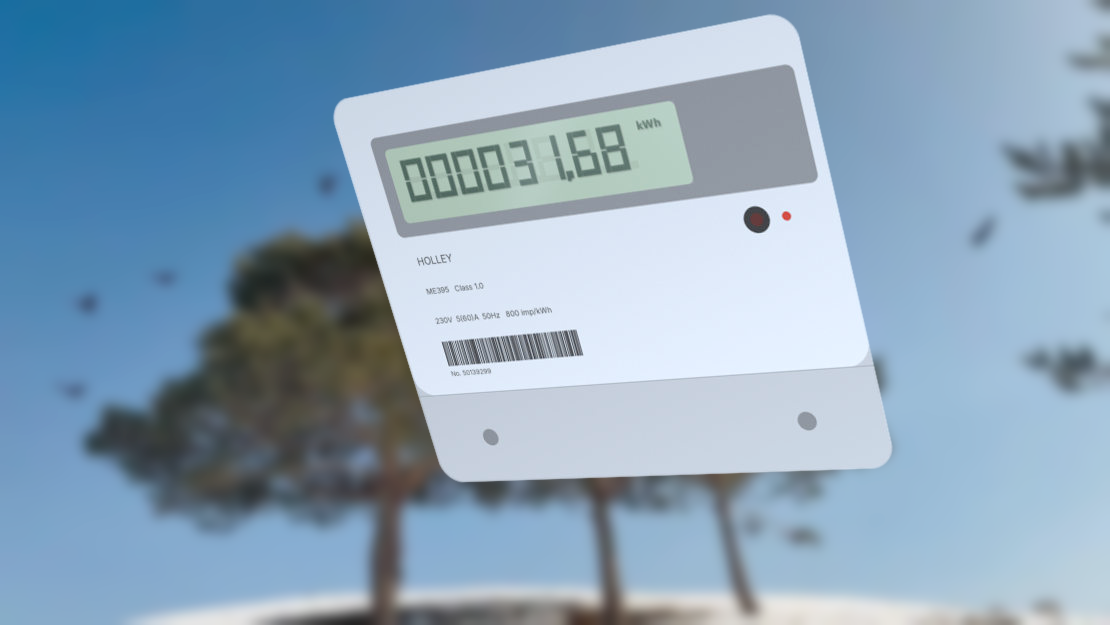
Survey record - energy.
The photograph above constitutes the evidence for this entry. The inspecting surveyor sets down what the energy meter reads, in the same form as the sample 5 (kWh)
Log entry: 31.68 (kWh)
